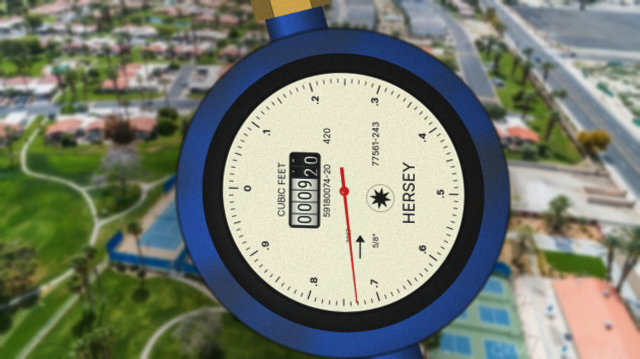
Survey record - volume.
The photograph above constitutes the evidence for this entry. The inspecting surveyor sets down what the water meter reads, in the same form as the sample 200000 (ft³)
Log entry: 919.73 (ft³)
